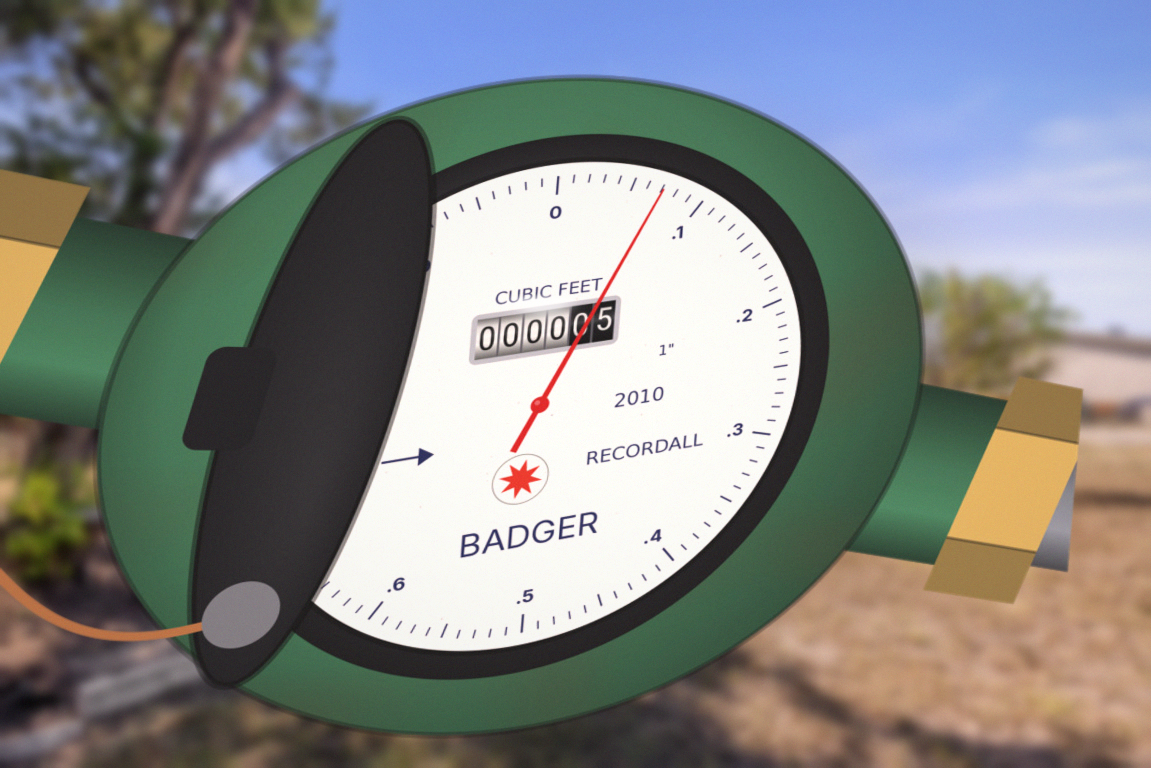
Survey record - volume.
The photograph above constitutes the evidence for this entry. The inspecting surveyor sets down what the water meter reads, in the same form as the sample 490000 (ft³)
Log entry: 5.07 (ft³)
